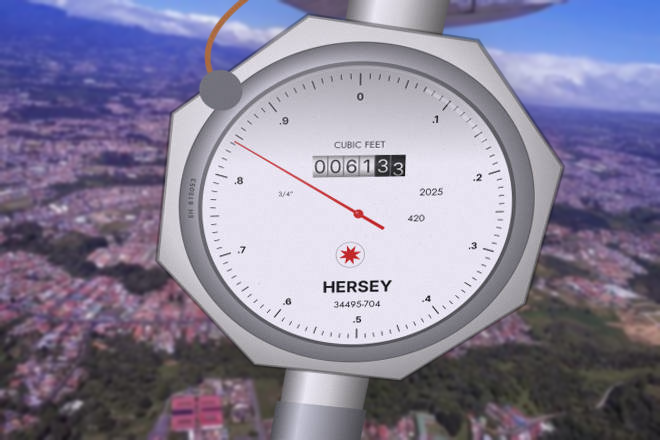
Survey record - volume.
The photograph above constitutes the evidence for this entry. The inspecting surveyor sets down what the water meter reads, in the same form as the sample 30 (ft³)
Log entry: 6132.84 (ft³)
